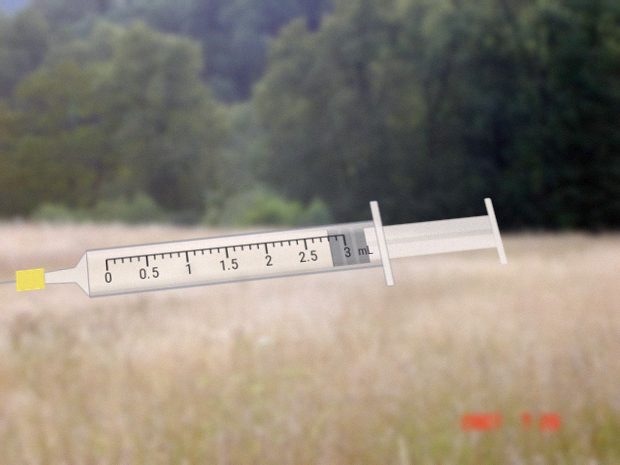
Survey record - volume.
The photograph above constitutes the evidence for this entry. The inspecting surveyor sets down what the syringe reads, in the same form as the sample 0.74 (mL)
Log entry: 2.8 (mL)
